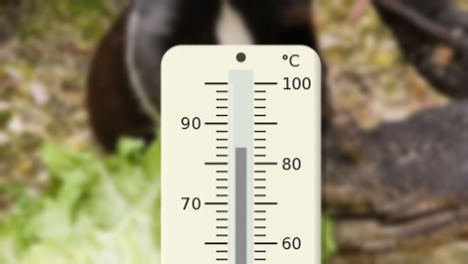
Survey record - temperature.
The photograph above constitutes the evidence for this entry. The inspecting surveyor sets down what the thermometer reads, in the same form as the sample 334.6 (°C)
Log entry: 84 (°C)
